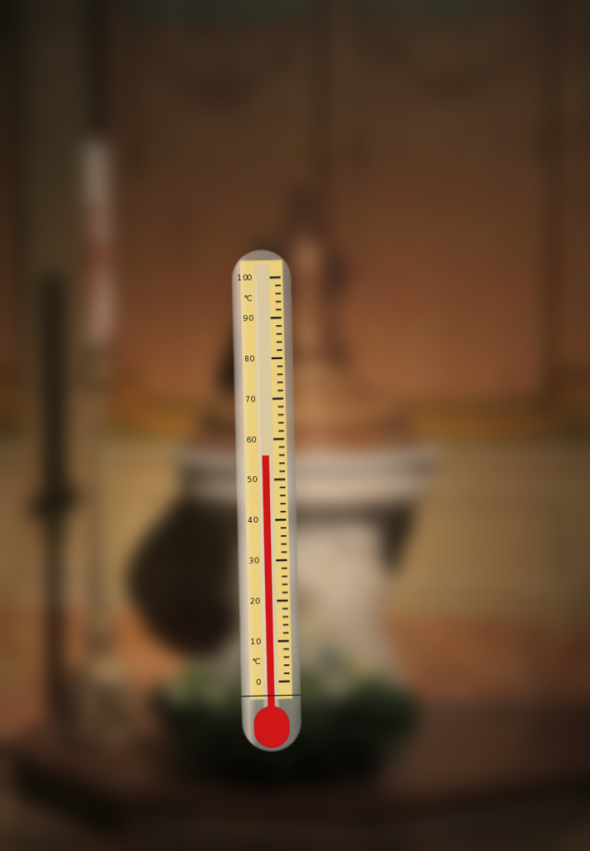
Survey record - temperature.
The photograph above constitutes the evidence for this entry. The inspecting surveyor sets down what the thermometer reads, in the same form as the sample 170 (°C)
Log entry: 56 (°C)
